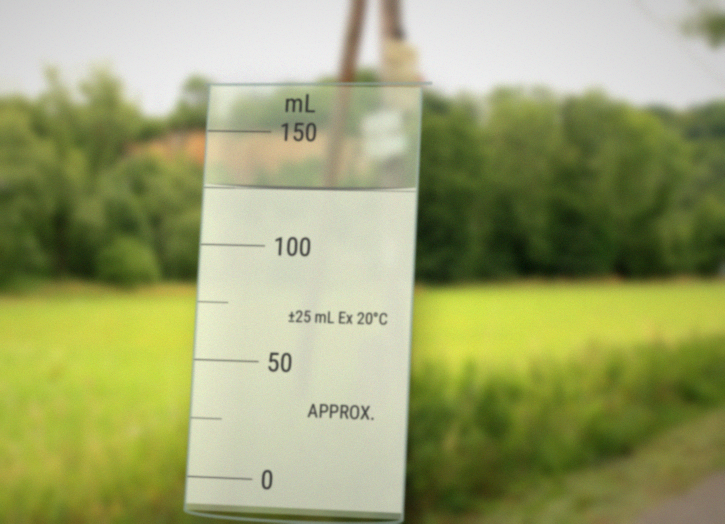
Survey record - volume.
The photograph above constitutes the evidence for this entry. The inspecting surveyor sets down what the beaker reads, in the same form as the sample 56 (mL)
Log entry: 125 (mL)
